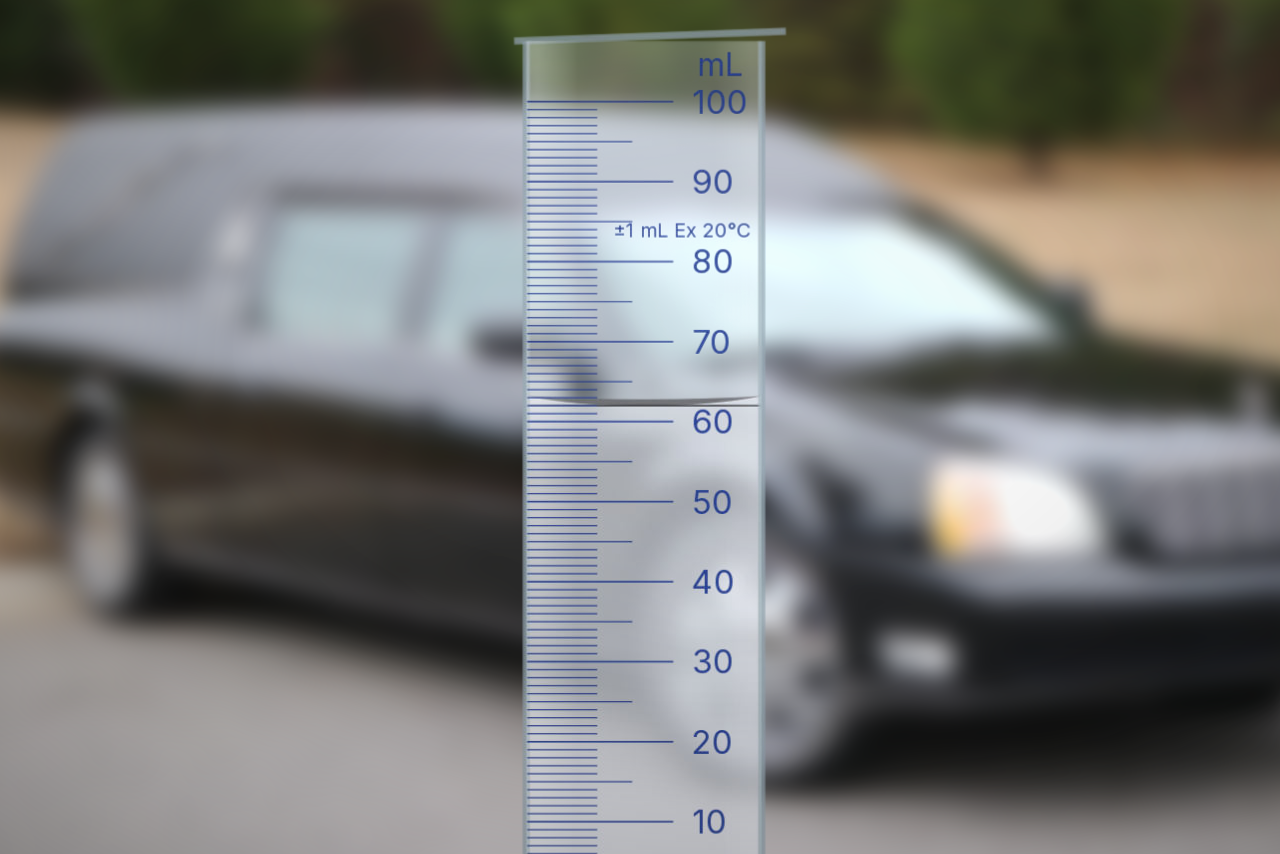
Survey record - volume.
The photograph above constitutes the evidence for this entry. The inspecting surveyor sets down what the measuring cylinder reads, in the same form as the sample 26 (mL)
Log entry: 62 (mL)
